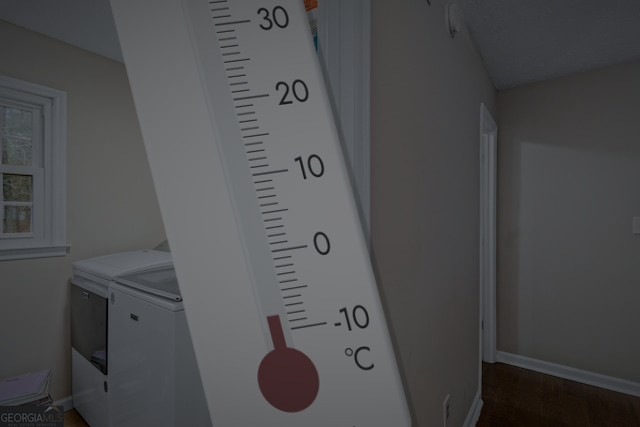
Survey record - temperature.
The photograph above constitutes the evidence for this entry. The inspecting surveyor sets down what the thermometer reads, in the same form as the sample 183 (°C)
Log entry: -8 (°C)
